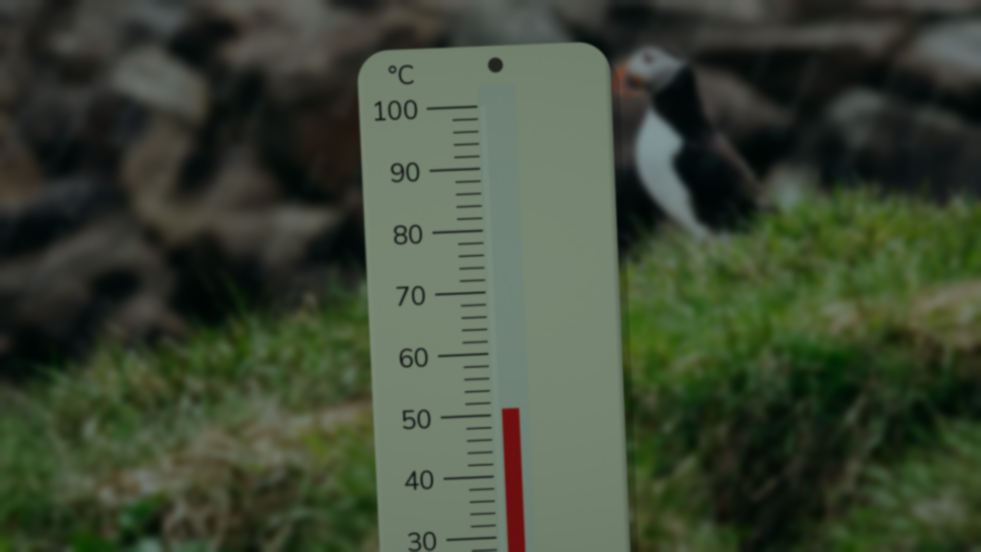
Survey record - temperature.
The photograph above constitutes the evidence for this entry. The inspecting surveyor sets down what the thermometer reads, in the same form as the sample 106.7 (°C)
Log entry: 51 (°C)
